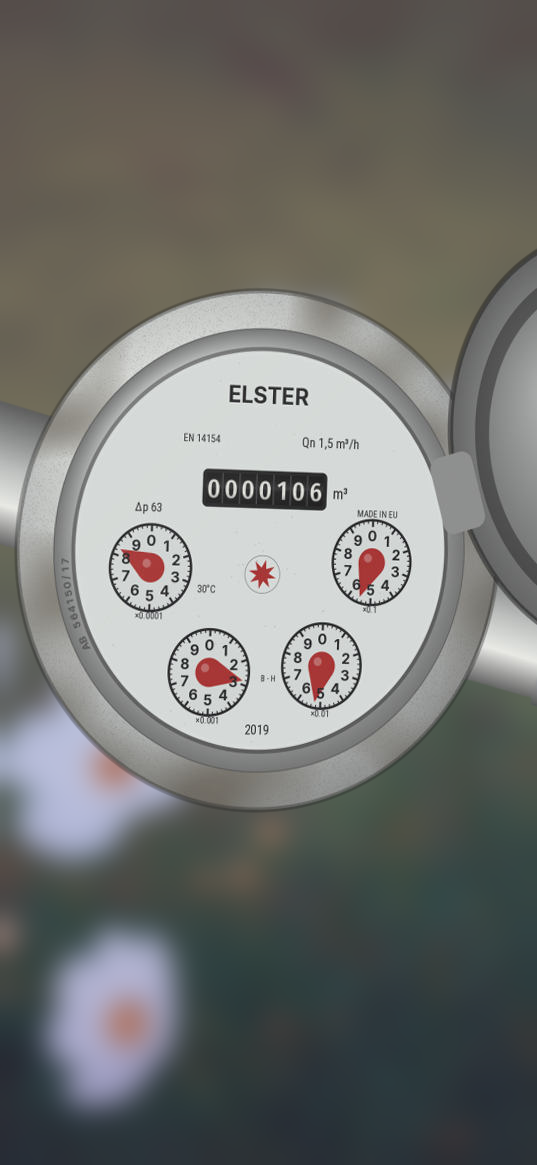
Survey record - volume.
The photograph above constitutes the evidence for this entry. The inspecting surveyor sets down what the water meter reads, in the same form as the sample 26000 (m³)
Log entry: 106.5528 (m³)
